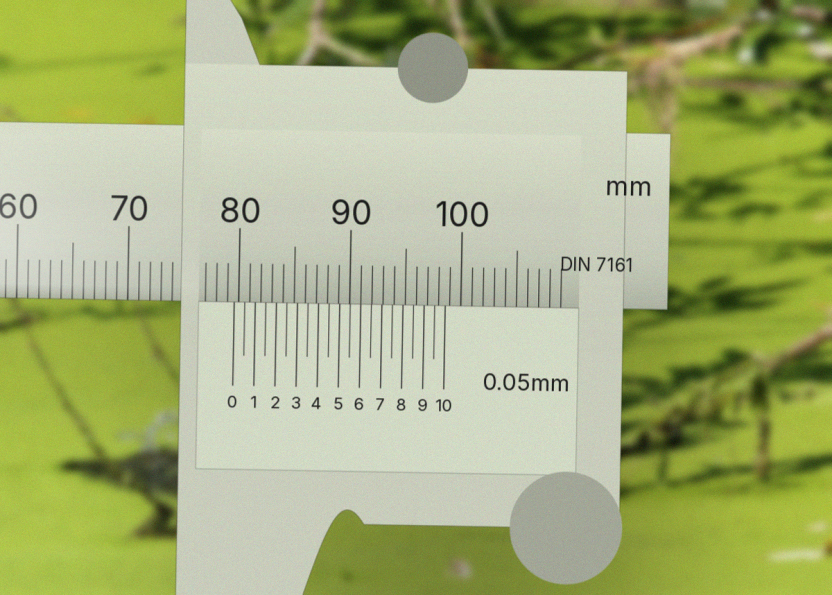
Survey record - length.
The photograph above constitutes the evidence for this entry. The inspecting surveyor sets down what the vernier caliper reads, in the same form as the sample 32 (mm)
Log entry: 79.6 (mm)
